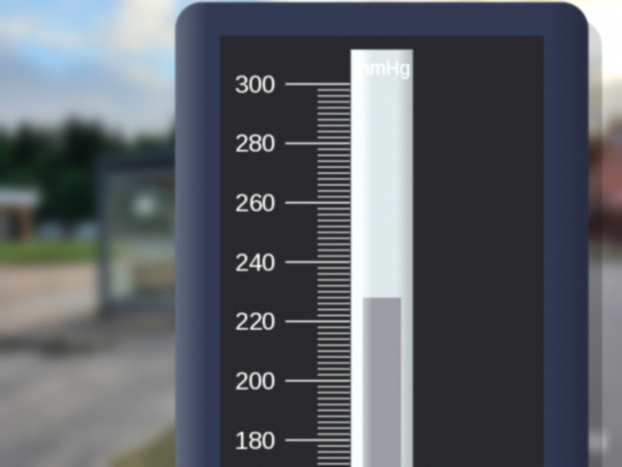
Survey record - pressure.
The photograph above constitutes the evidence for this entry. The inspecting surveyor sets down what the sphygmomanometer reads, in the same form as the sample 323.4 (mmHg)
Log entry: 228 (mmHg)
